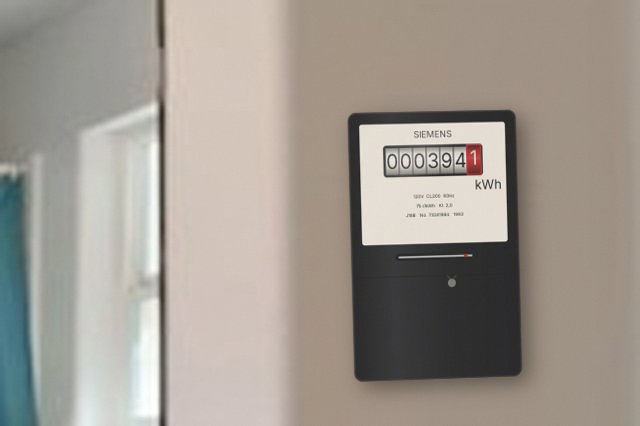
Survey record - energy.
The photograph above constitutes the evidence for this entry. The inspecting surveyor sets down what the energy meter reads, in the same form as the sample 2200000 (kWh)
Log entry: 394.1 (kWh)
